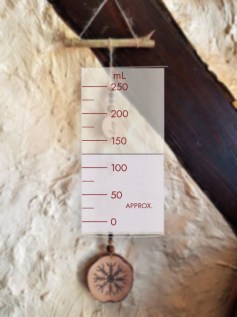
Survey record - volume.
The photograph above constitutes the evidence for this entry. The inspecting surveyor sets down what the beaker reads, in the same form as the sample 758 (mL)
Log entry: 125 (mL)
